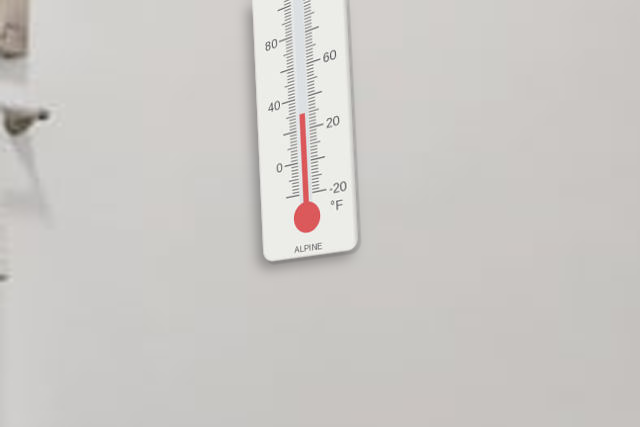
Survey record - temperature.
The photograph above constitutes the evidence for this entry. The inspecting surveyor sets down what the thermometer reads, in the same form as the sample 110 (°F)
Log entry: 30 (°F)
